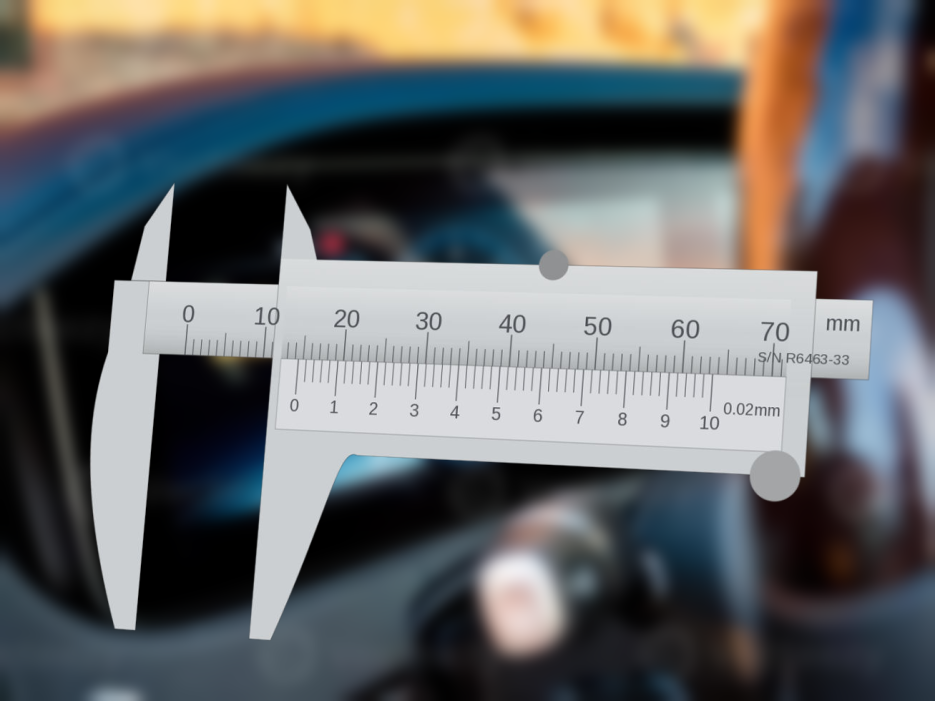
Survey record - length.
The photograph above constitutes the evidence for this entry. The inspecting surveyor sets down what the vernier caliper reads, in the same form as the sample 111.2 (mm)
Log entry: 14.4 (mm)
